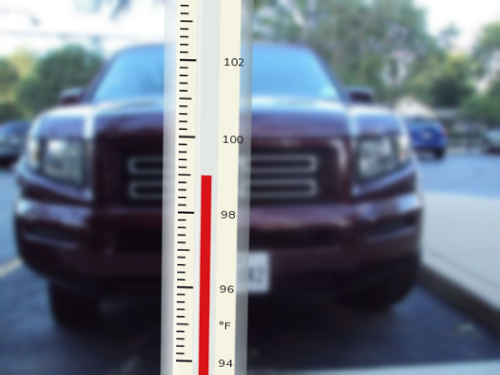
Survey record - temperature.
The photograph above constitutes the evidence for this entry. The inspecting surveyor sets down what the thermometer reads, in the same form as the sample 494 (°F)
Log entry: 99 (°F)
